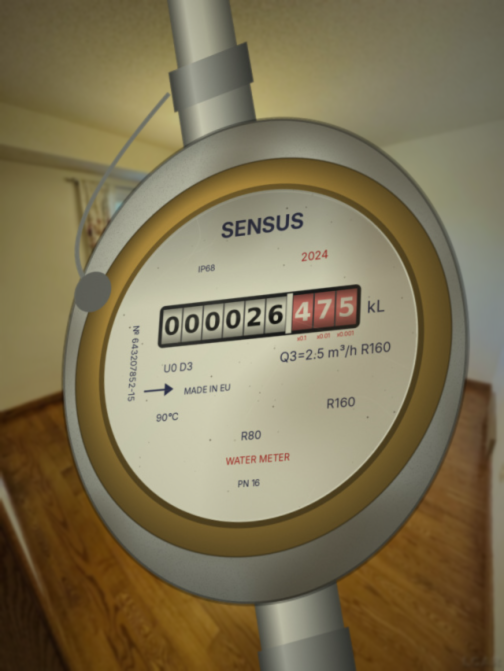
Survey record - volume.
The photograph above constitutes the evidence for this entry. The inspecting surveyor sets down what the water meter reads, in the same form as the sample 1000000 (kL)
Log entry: 26.475 (kL)
